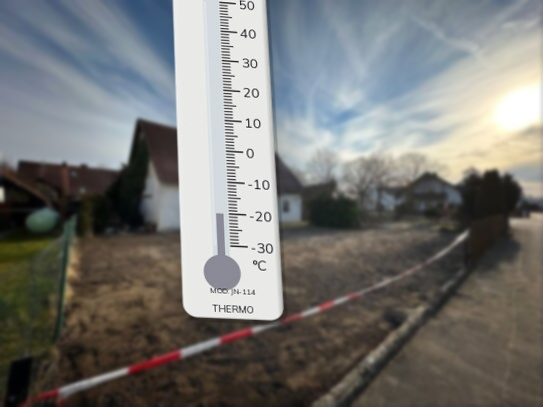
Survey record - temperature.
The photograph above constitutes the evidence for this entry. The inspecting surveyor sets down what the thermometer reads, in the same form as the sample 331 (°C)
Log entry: -20 (°C)
